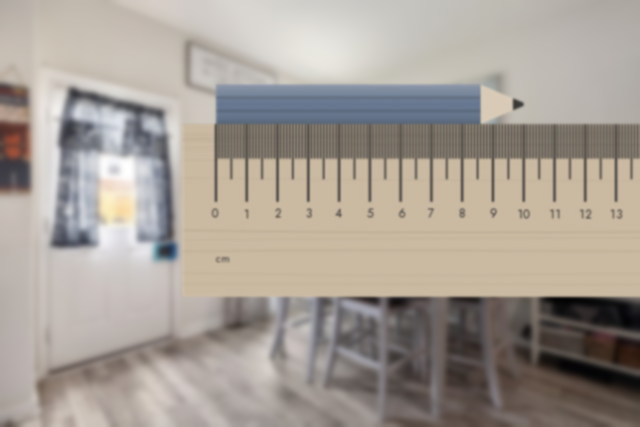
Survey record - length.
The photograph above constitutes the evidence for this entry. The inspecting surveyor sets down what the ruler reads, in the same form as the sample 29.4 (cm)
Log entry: 10 (cm)
